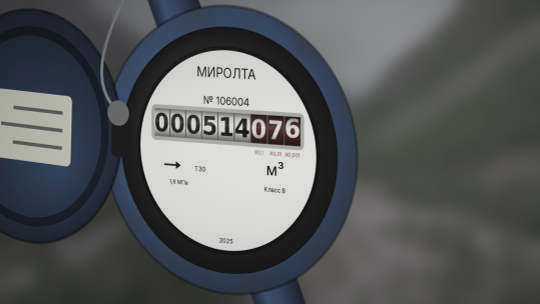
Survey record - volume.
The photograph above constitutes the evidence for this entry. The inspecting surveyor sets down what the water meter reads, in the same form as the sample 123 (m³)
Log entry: 514.076 (m³)
